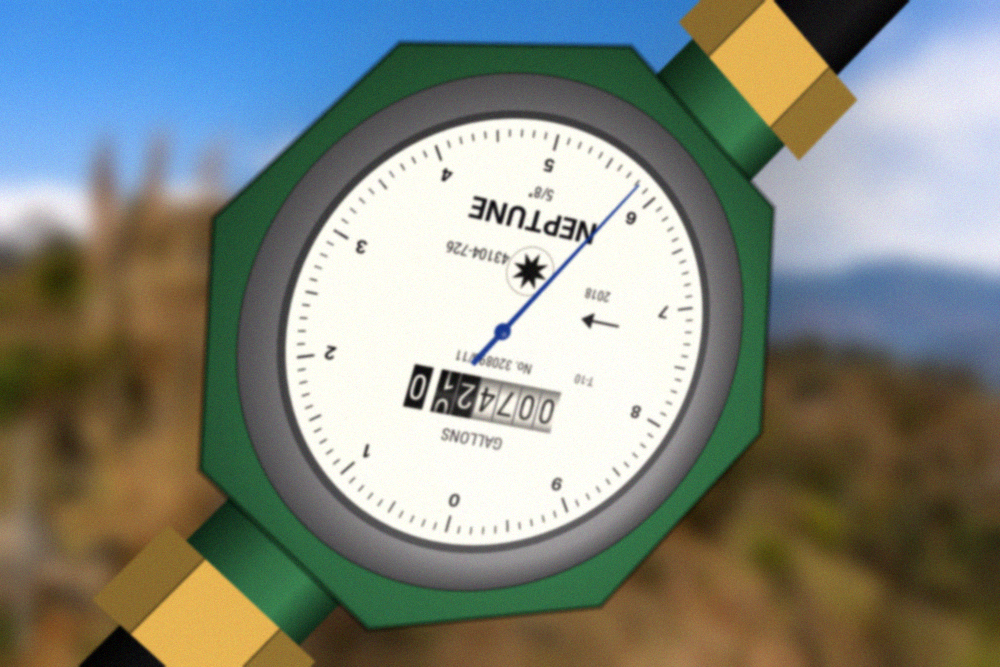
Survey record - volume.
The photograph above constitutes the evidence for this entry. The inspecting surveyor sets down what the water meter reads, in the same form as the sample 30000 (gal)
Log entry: 74205.8 (gal)
